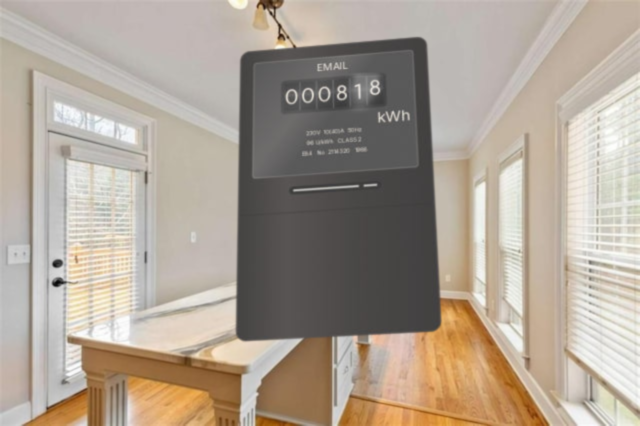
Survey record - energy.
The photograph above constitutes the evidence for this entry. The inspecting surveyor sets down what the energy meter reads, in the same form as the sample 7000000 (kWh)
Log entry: 818 (kWh)
